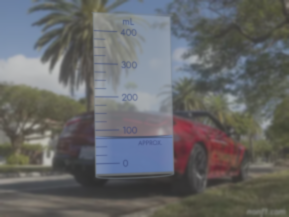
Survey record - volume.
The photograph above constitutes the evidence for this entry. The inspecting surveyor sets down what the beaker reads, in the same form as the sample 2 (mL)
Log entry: 75 (mL)
